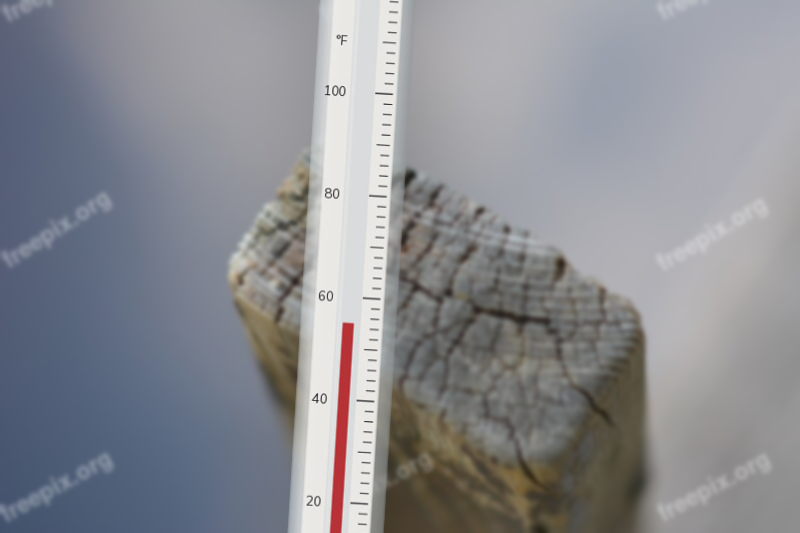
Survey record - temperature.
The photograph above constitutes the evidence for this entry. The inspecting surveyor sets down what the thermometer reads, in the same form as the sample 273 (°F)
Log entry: 55 (°F)
